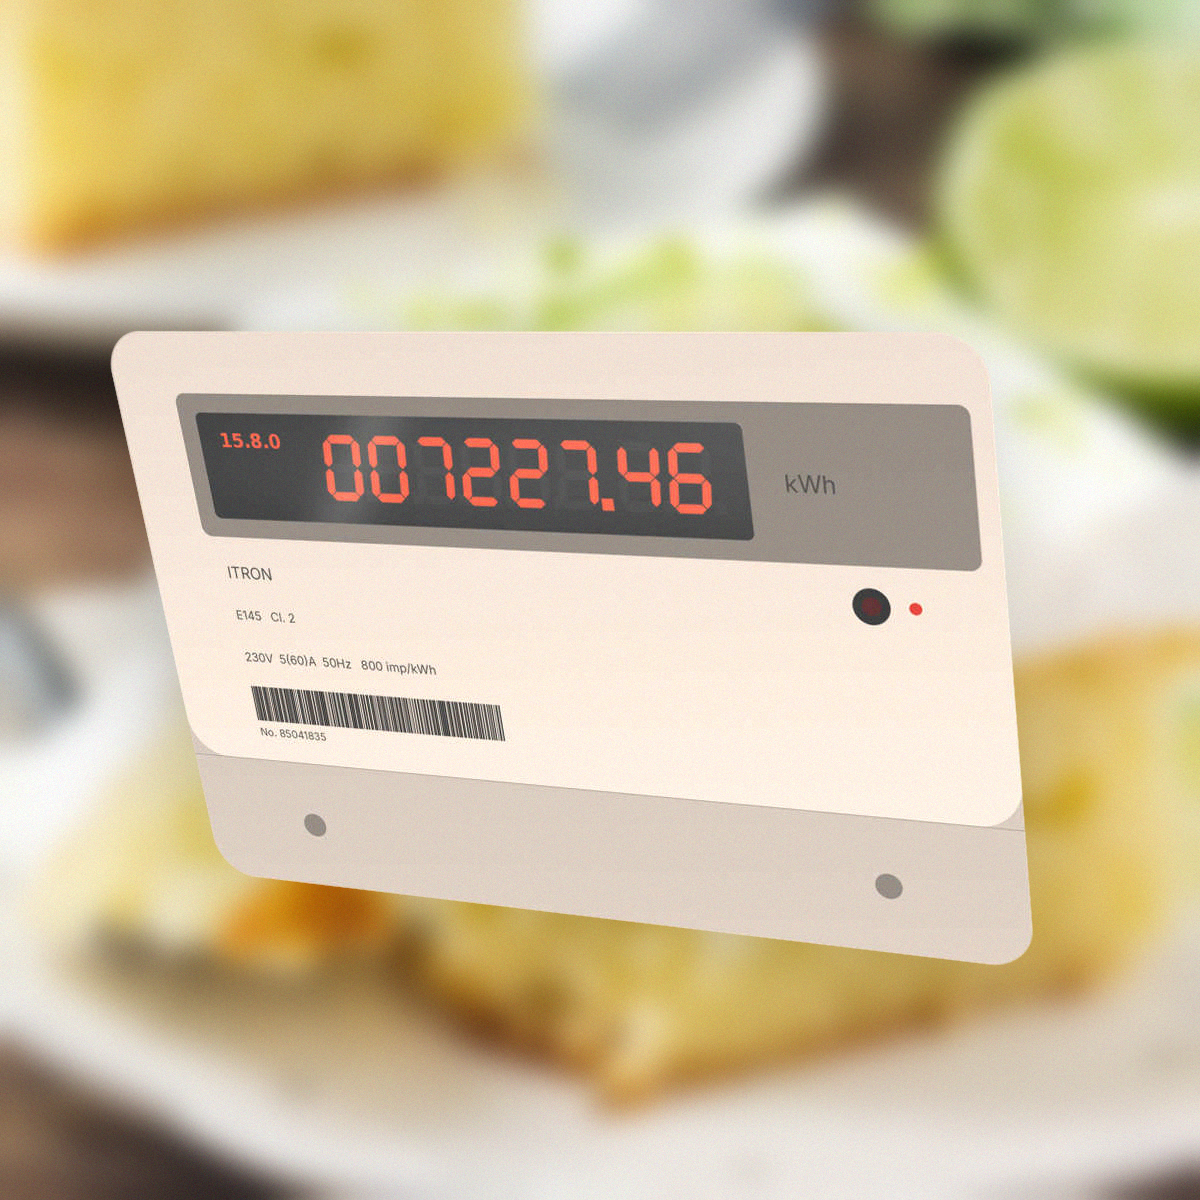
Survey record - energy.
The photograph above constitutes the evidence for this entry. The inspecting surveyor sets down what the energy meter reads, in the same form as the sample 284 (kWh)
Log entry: 7227.46 (kWh)
